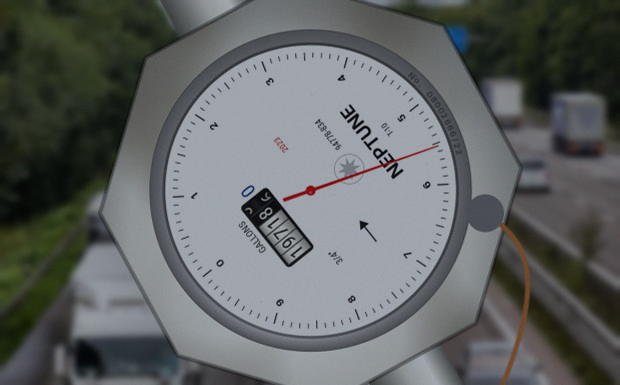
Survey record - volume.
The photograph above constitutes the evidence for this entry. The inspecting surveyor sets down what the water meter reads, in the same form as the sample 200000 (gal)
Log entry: 1971855.5 (gal)
